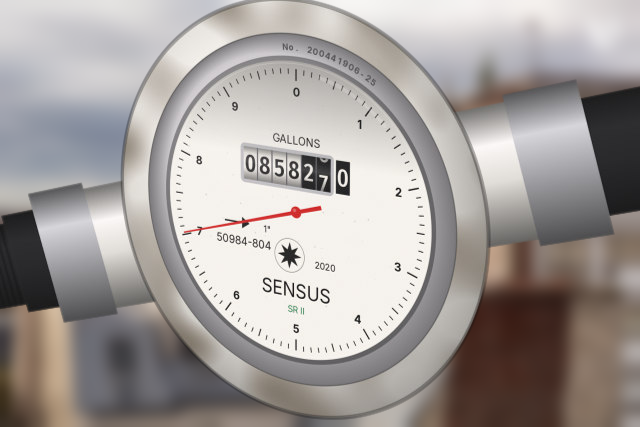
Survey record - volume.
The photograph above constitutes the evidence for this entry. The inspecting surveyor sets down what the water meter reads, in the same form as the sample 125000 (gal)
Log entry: 858267.0 (gal)
